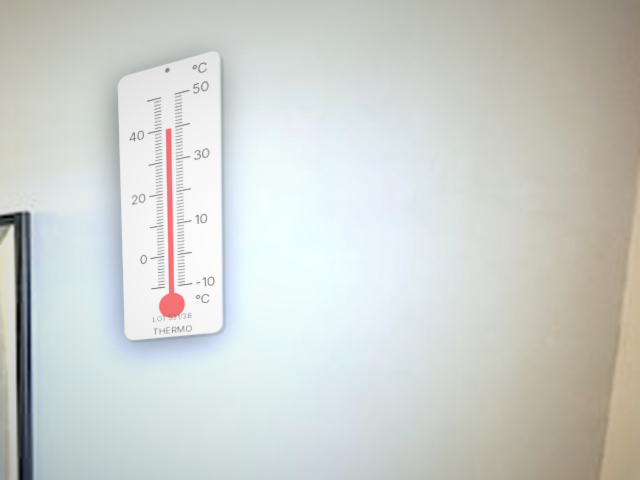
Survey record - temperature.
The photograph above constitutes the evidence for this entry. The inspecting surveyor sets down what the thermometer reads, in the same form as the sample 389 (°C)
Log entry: 40 (°C)
